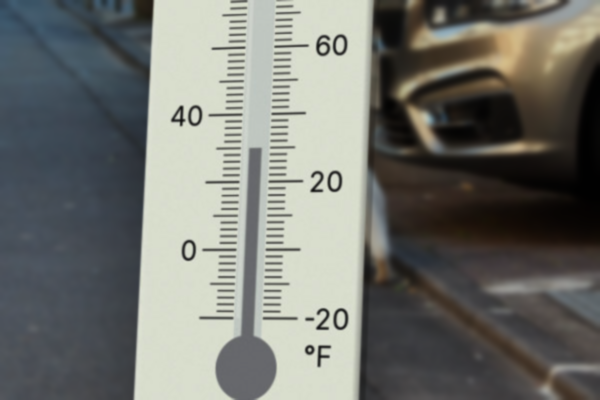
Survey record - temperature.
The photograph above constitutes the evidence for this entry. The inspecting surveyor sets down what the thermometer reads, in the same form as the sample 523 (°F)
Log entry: 30 (°F)
